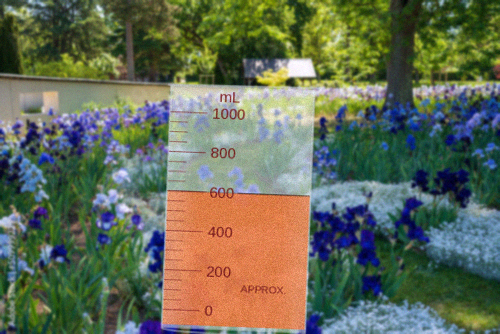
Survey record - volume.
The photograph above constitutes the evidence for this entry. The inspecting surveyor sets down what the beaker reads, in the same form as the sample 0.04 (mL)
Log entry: 600 (mL)
